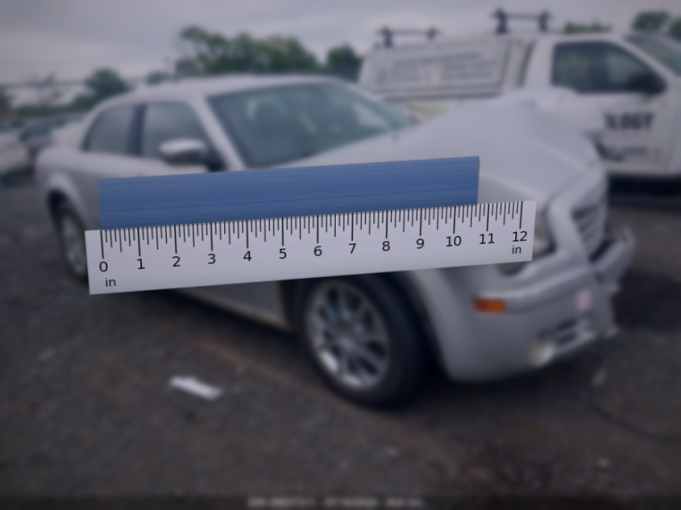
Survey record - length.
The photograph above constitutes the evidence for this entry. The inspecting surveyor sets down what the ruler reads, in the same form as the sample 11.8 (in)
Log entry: 10.625 (in)
